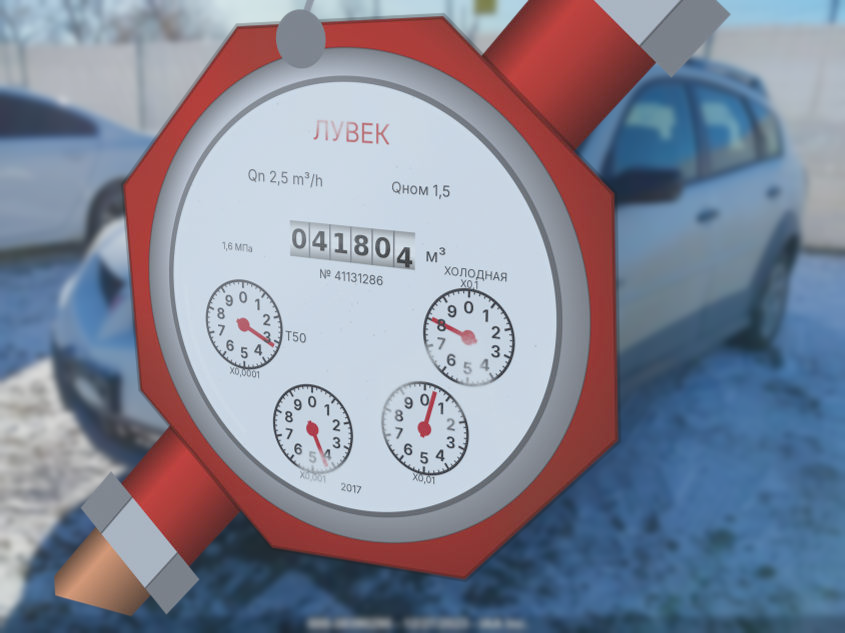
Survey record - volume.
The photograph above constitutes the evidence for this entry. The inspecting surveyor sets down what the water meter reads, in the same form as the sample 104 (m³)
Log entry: 41803.8043 (m³)
